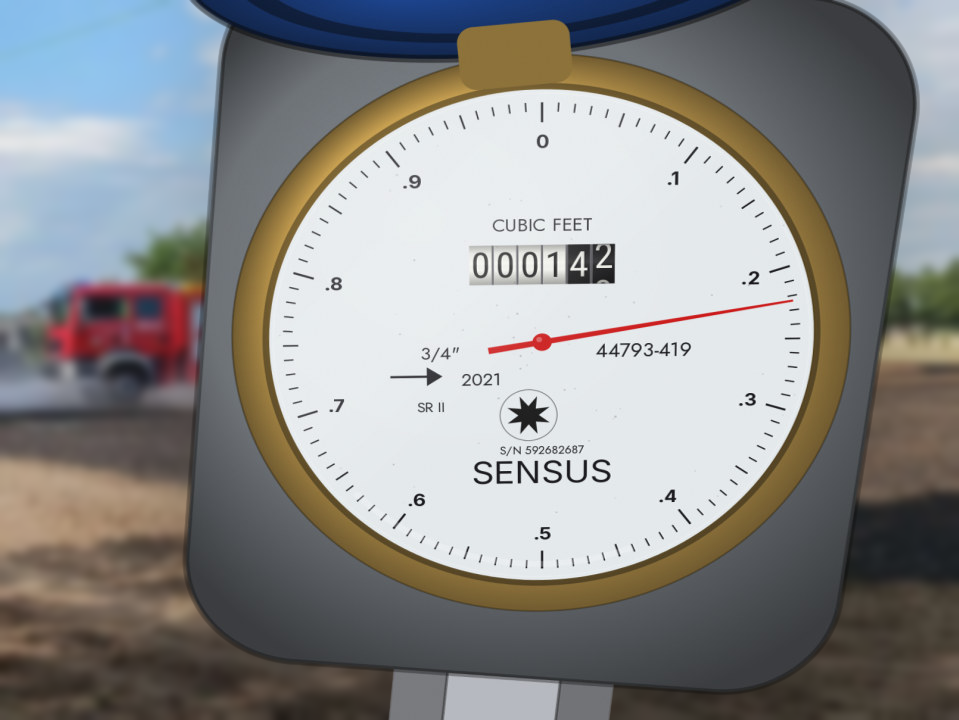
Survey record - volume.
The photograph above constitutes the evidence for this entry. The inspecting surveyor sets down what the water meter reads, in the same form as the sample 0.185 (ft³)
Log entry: 142.22 (ft³)
